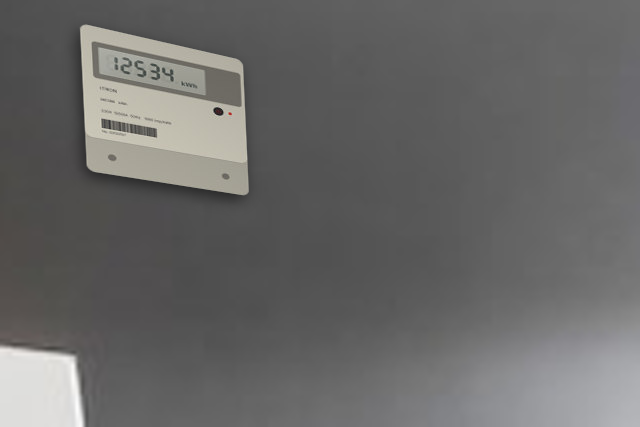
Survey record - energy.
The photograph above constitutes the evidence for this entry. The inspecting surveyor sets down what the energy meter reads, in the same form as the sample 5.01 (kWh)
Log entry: 12534 (kWh)
